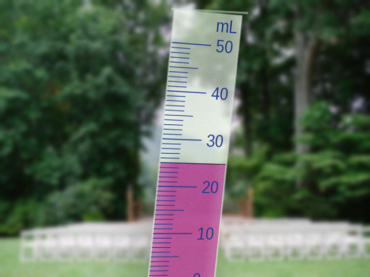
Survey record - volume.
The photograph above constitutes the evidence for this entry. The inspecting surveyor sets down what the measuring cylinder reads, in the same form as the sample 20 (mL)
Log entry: 25 (mL)
